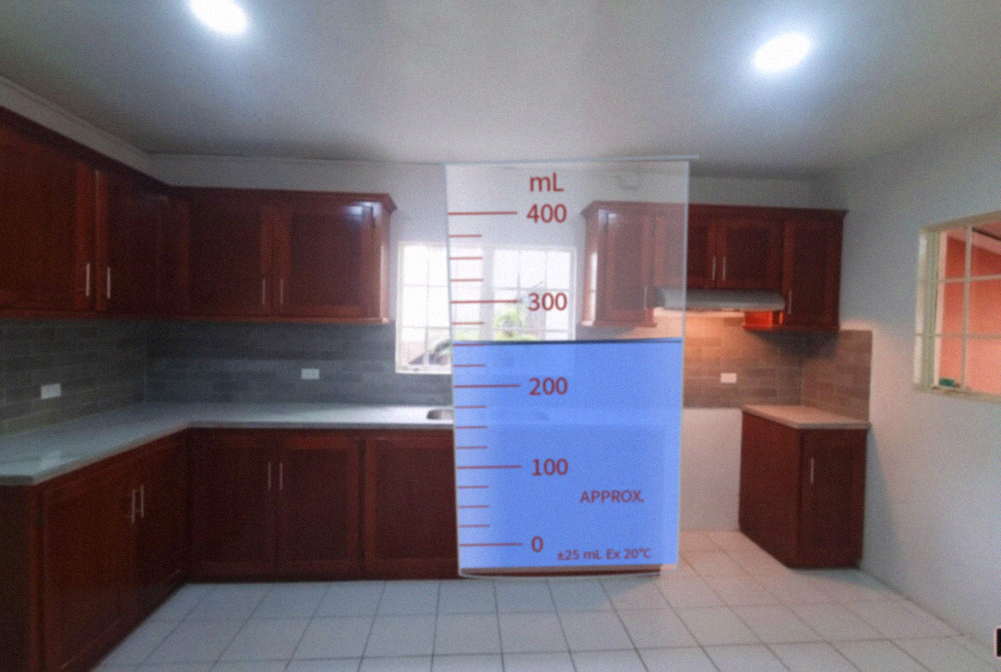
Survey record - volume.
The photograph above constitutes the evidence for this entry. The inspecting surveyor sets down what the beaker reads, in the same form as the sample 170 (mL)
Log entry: 250 (mL)
